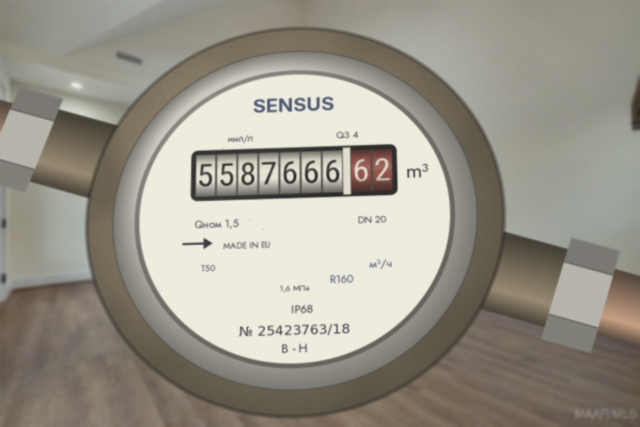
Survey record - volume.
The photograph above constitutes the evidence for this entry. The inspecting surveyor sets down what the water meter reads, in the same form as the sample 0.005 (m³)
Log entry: 5587666.62 (m³)
